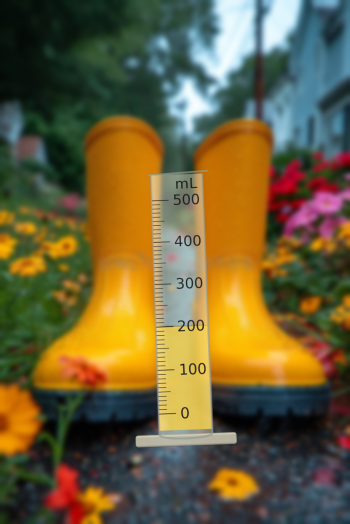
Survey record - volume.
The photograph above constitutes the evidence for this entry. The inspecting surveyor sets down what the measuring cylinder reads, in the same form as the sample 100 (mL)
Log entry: 200 (mL)
